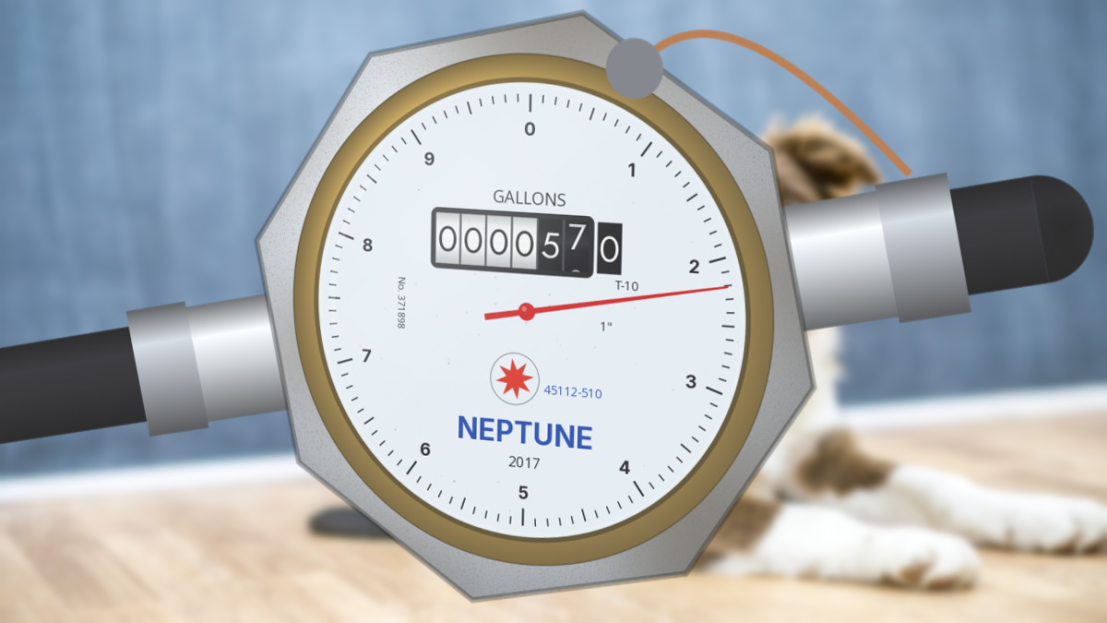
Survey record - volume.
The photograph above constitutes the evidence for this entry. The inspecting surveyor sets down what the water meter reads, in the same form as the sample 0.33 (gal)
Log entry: 572.2 (gal)
